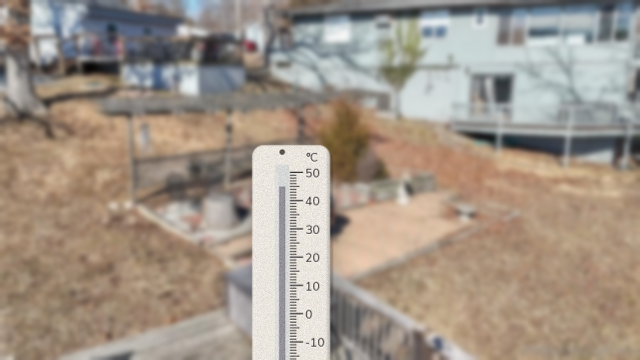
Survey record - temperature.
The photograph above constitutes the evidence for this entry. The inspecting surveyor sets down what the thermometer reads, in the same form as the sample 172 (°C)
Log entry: 45 (°C)
